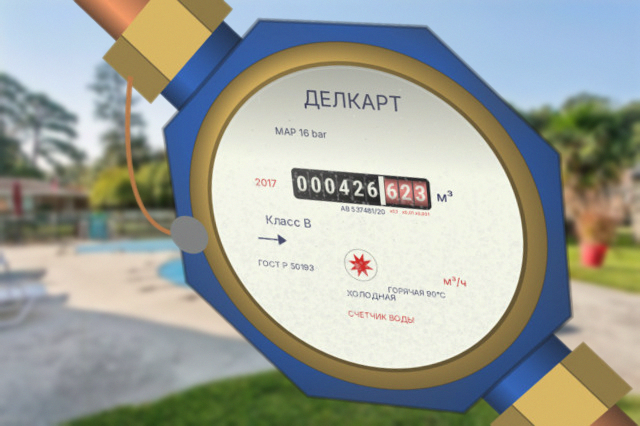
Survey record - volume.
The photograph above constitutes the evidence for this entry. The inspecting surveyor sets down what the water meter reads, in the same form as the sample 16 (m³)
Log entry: 426.623 (m³)
